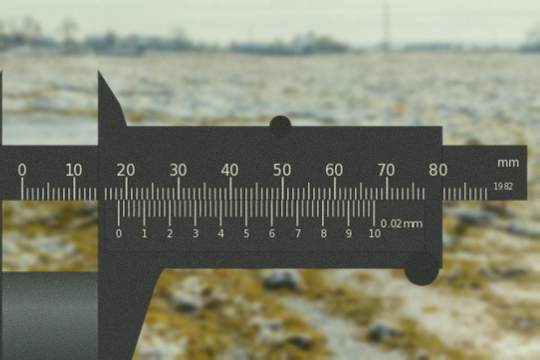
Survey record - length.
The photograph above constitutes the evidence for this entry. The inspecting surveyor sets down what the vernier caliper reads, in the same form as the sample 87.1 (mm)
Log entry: 18.5 (mm)
